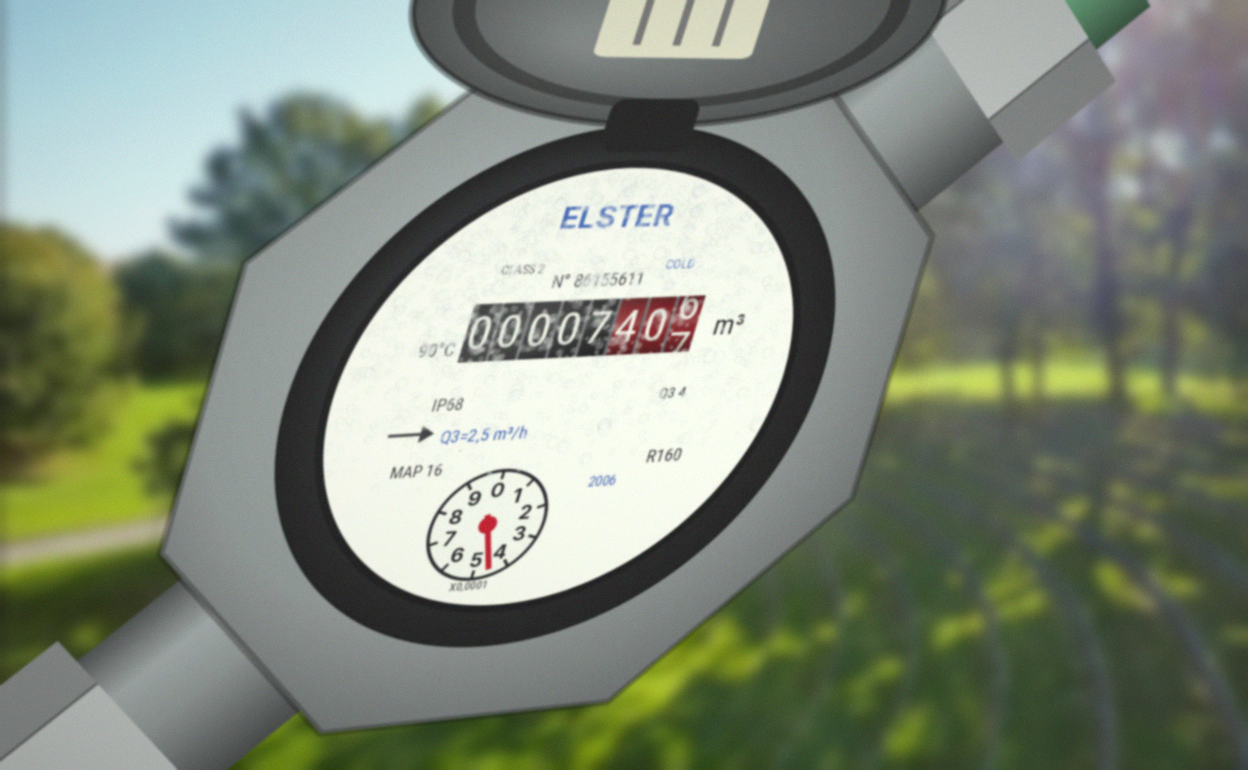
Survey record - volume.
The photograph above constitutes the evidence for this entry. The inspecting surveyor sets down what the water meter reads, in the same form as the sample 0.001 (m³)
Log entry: 7.4064 (m³)
